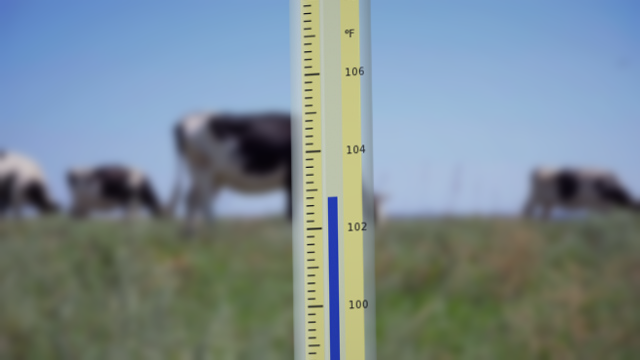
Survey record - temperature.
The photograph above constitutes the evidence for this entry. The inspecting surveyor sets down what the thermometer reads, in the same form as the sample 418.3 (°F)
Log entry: 102.8 (°F)
